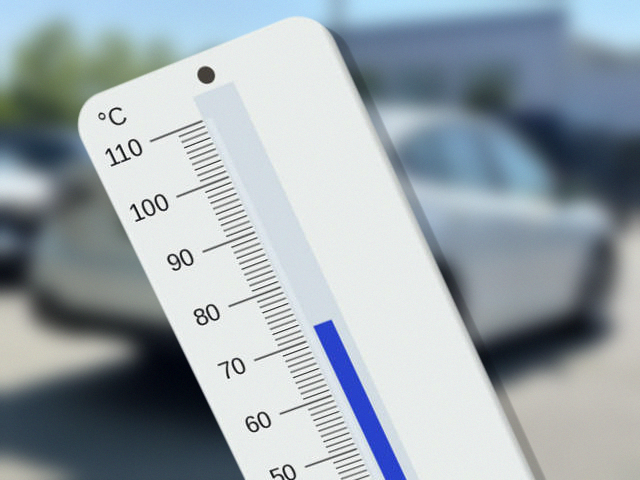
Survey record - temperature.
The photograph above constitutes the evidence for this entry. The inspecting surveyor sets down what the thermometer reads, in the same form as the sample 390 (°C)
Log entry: 72 (°C)
